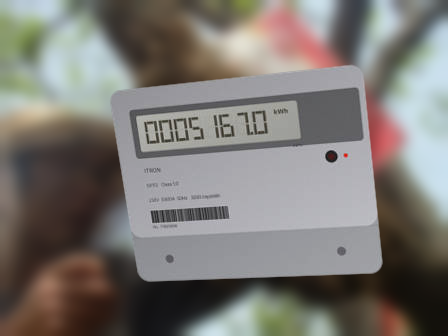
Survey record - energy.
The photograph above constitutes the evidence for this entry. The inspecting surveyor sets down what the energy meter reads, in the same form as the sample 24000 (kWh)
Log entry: 5167.0 (kWh)
